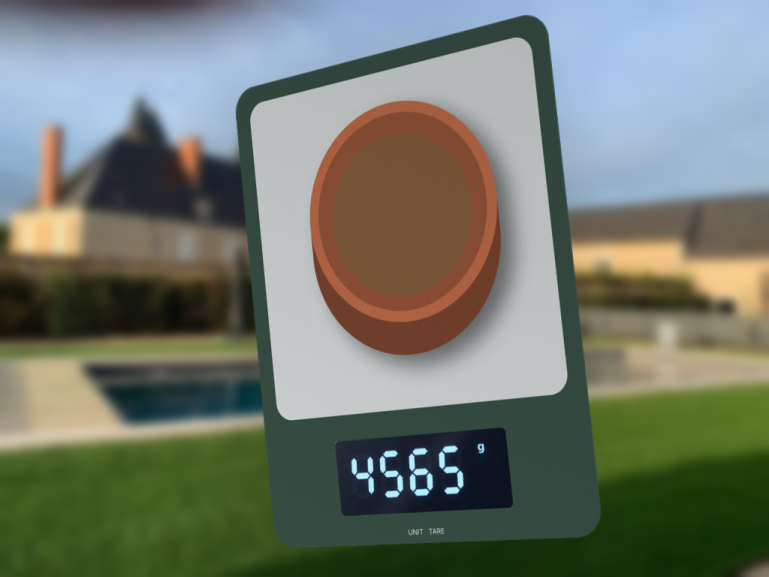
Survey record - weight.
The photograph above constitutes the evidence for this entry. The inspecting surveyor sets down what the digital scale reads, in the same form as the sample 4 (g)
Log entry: 4565 (g)
